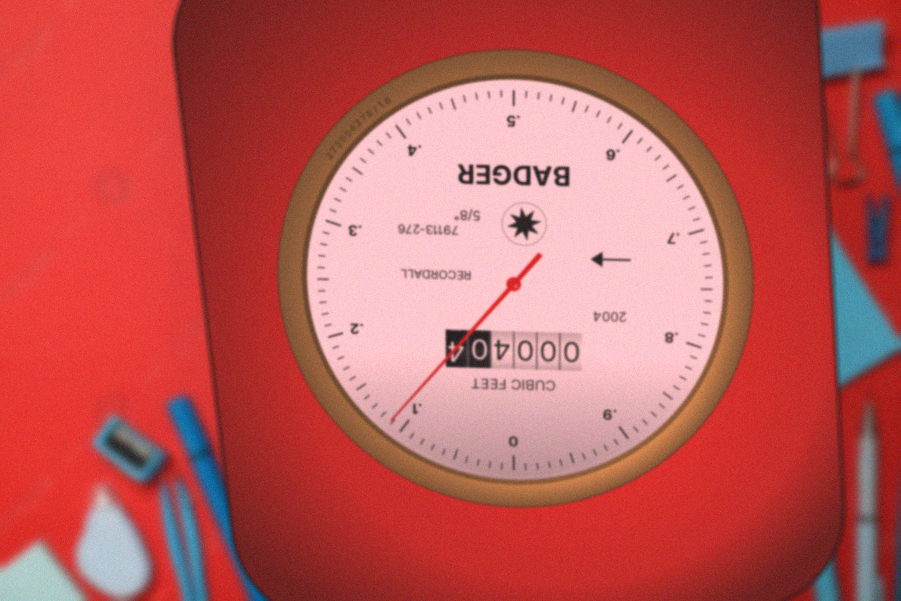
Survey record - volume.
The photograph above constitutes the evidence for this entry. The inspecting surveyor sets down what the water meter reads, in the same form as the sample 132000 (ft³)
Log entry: 404.11 (ft³)
